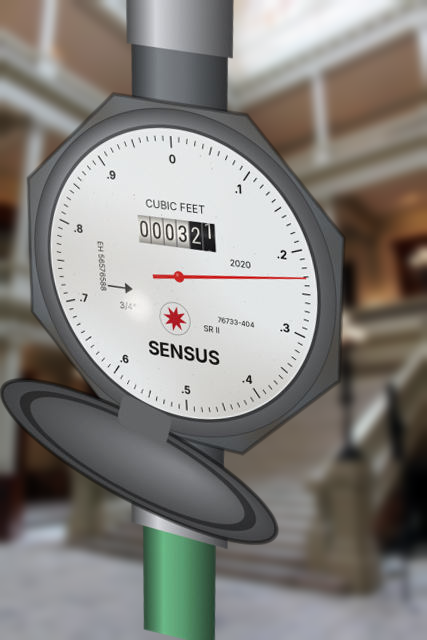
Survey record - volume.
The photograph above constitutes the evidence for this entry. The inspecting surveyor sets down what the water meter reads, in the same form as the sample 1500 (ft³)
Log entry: 321.23 (ft³)
